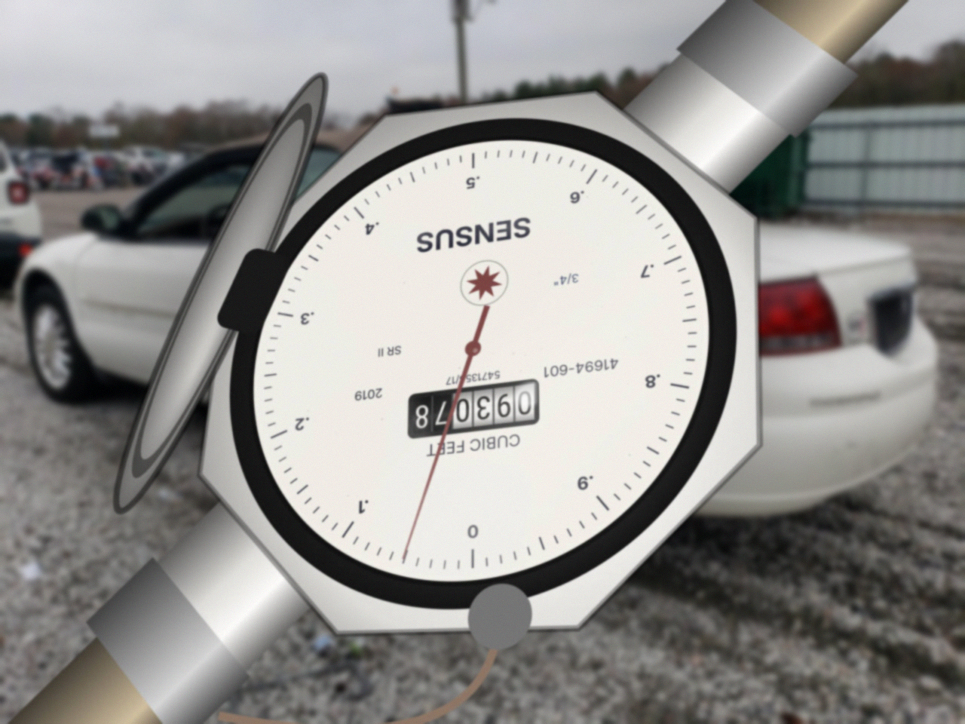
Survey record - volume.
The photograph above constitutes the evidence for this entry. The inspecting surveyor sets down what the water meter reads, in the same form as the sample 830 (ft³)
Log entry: 93078.05 (ft³)
